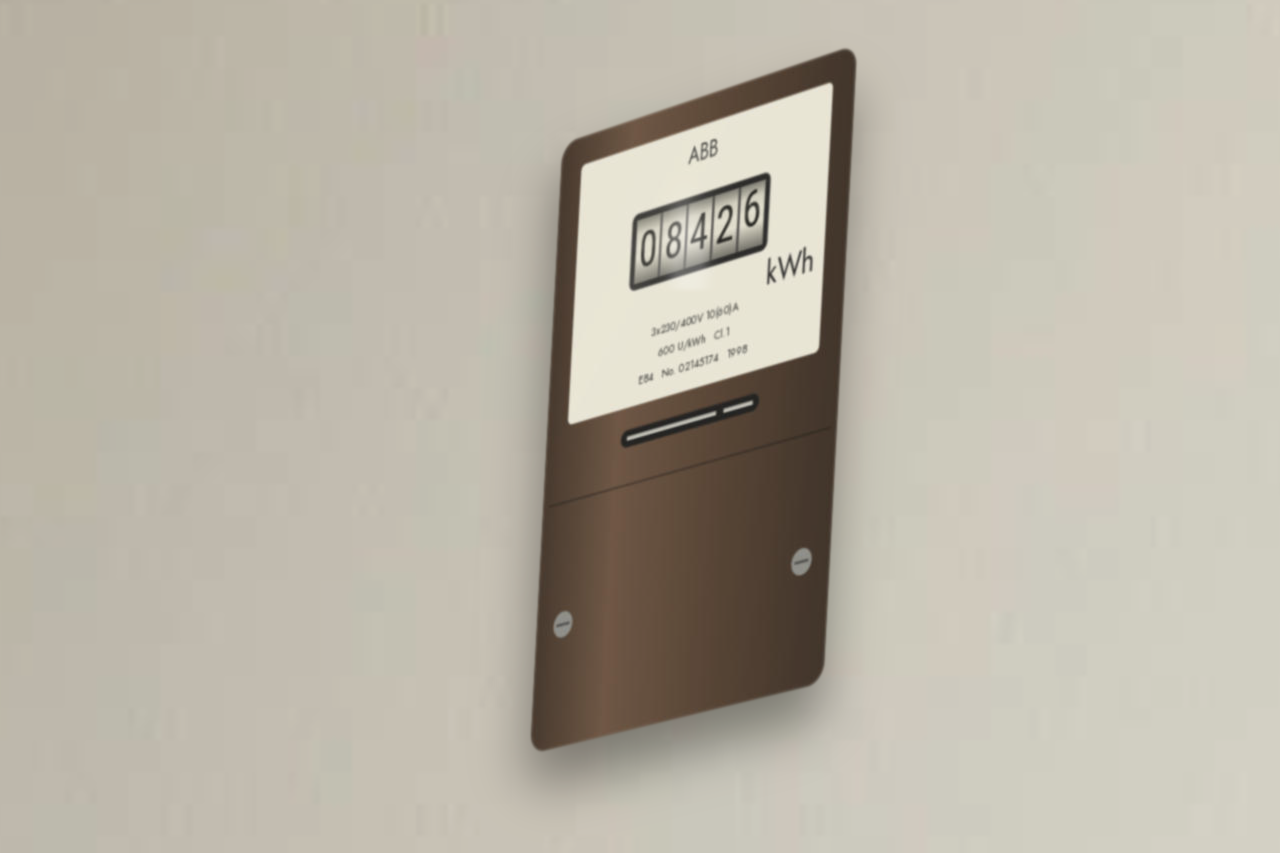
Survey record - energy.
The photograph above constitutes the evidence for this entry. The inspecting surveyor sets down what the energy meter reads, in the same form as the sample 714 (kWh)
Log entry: 8426 (kWh)
